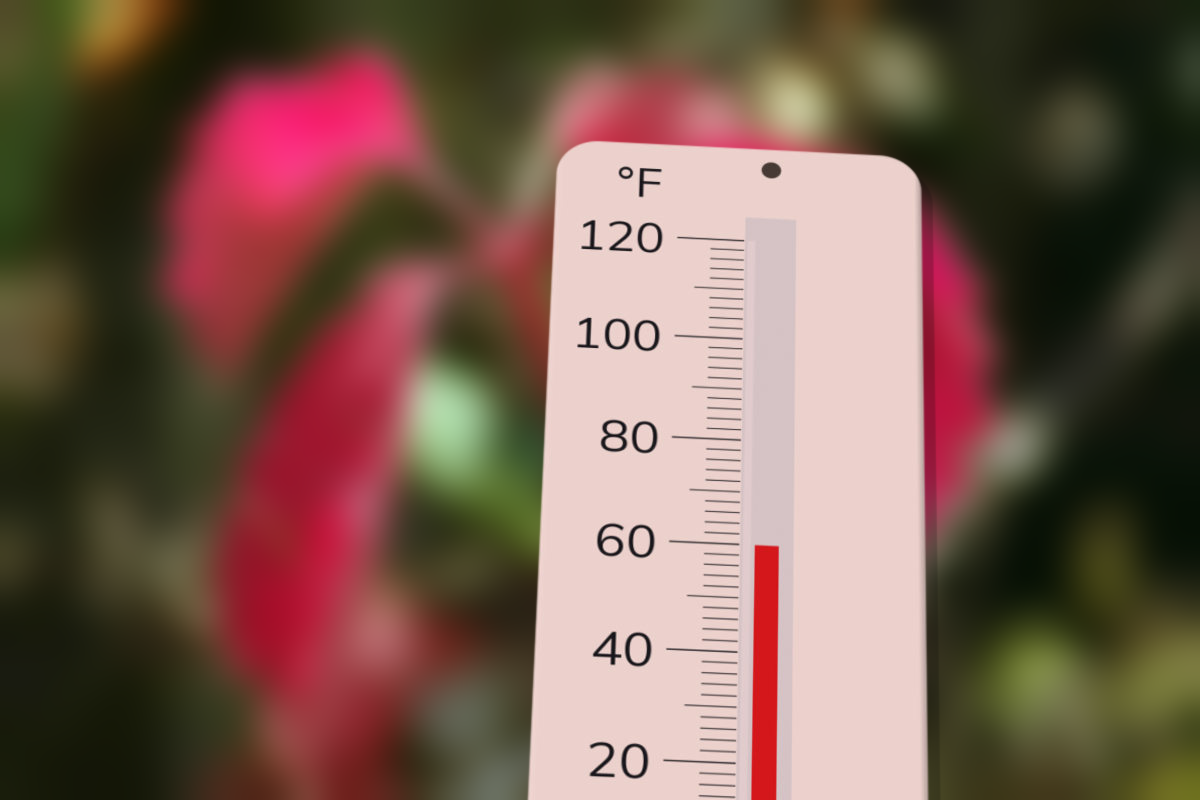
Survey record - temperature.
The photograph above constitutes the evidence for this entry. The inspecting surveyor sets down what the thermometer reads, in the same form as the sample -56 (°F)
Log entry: 60 (°F)
